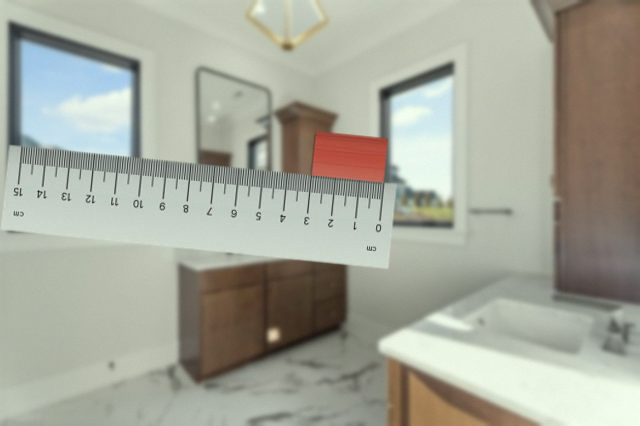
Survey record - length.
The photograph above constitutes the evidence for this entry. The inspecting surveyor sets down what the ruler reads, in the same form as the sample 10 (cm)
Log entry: 3 (cm)
